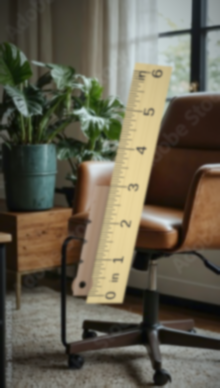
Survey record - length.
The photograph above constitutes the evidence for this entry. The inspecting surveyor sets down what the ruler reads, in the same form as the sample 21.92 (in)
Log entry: 3 (in)
